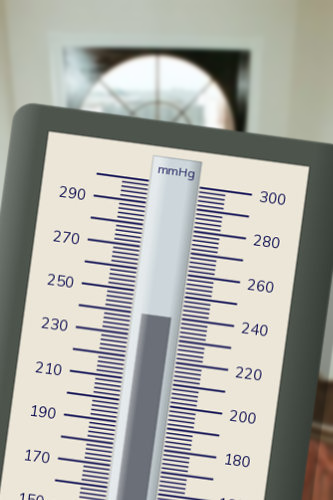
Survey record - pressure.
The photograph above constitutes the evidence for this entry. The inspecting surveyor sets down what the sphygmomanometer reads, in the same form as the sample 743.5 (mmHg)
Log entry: 240 (mmHg)
